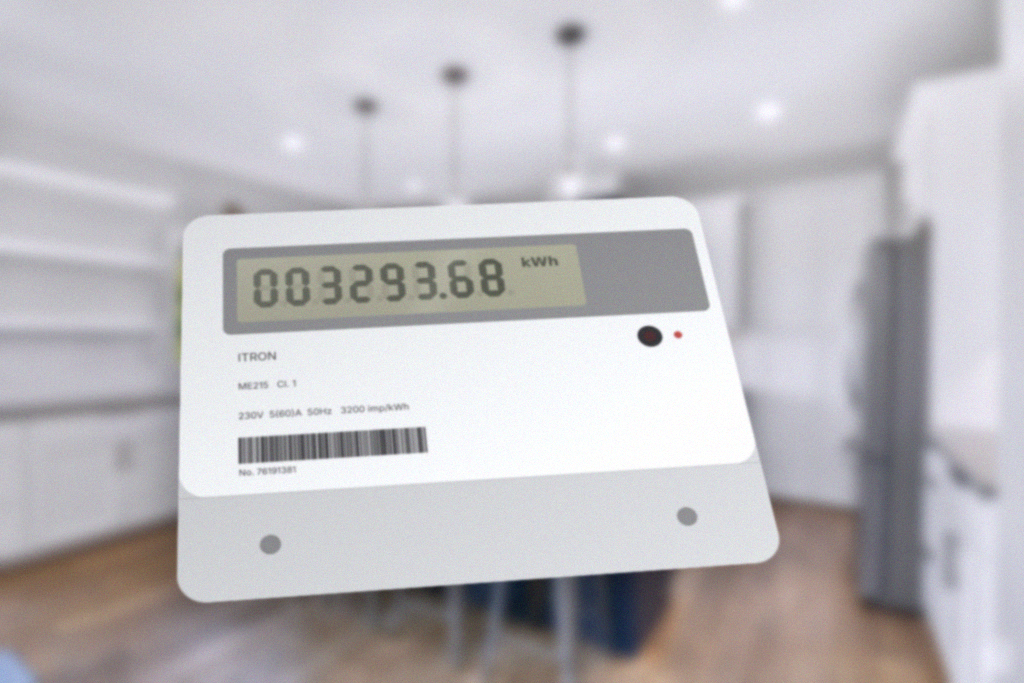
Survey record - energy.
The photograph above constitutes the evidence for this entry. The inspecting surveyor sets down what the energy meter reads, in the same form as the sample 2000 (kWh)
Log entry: 3293.68 (kWh)
